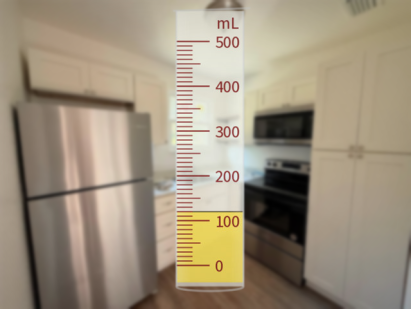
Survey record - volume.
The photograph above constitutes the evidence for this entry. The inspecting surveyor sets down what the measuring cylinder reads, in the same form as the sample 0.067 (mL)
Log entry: 120 (mL)
